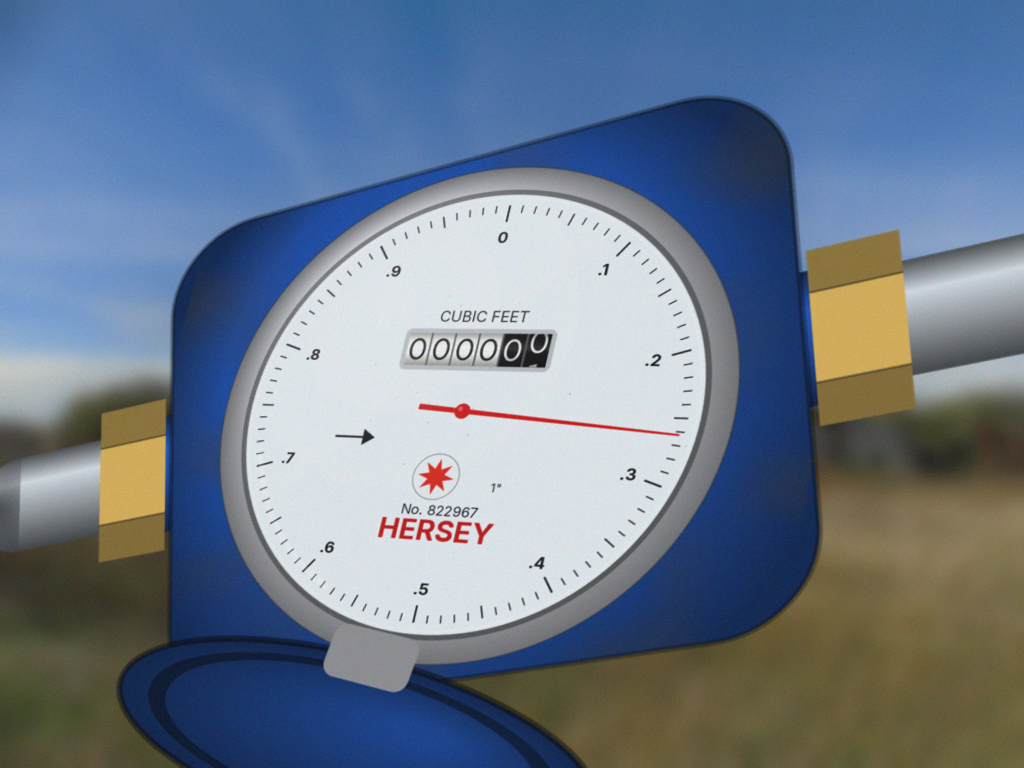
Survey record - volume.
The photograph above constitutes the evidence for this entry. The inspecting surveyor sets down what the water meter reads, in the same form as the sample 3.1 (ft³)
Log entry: 0.26 (ft³)
